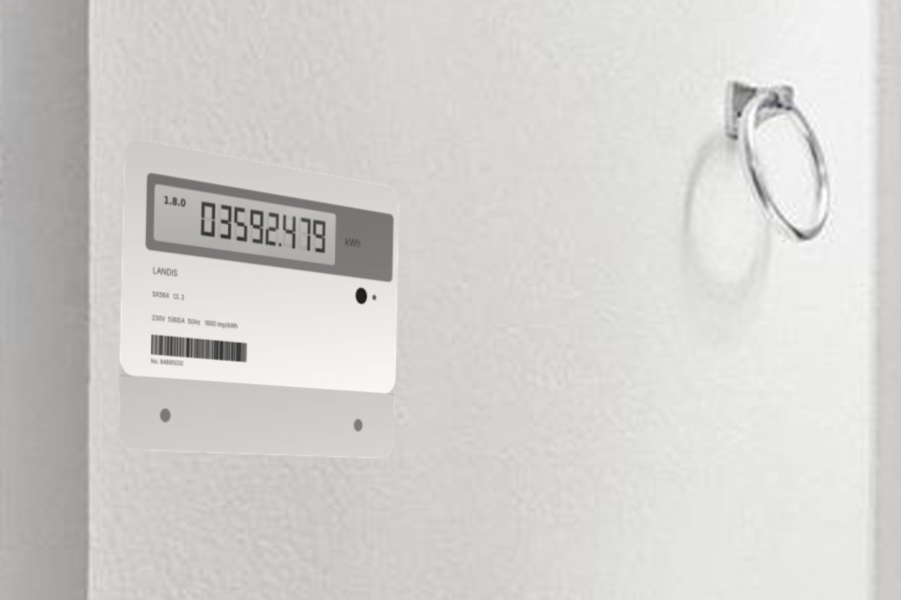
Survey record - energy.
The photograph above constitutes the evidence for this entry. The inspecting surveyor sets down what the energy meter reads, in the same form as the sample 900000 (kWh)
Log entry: 3592.479 (kWh)
